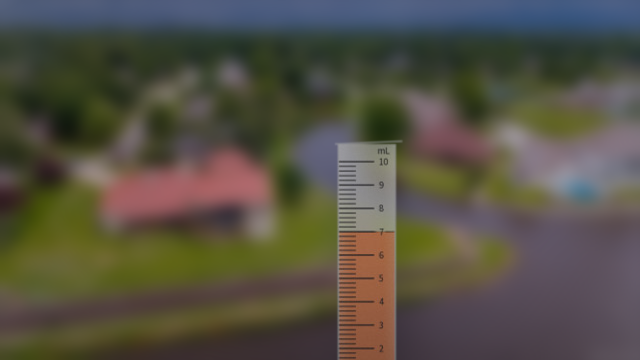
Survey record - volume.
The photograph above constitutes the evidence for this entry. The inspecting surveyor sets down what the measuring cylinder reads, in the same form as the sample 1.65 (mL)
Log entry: 7 (mL)
